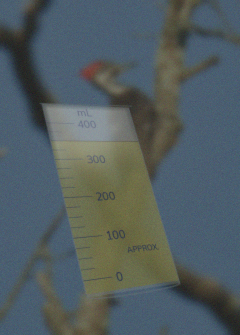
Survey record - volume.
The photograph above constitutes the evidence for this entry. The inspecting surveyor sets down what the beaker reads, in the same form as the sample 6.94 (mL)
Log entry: 350 (mL)
